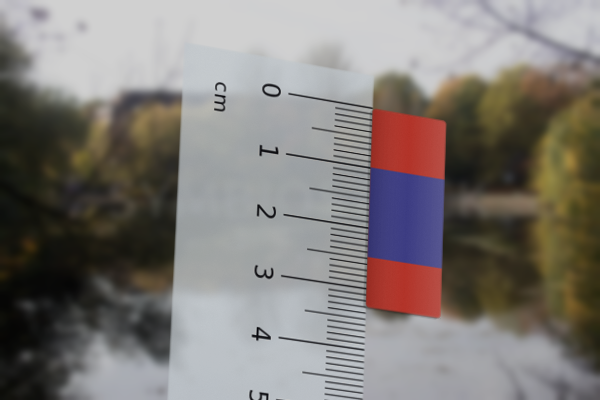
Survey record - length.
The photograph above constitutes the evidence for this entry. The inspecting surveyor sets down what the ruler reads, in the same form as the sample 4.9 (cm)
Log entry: 3.3 (cm)
